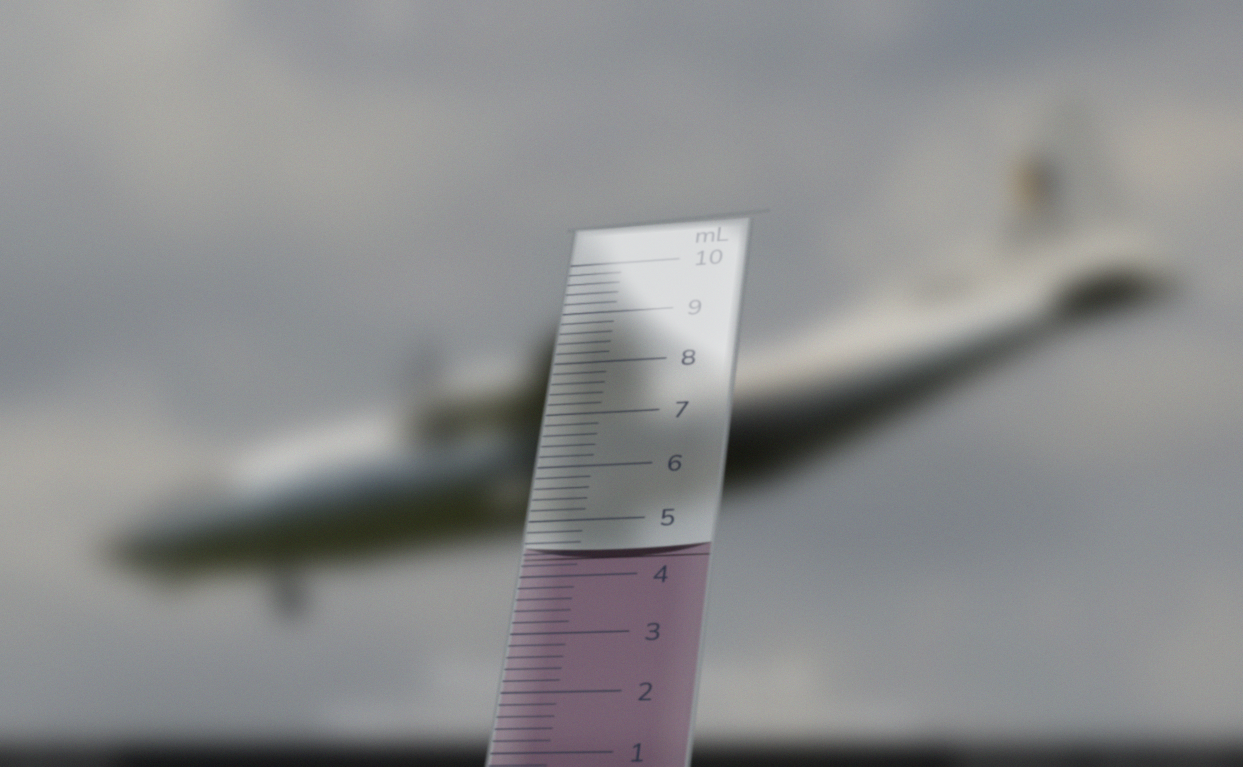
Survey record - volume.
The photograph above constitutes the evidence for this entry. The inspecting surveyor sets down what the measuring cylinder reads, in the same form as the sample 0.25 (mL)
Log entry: 4.3 (mL)
